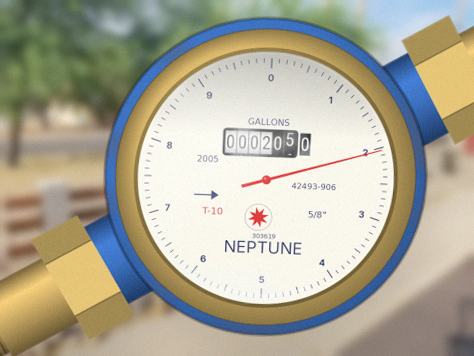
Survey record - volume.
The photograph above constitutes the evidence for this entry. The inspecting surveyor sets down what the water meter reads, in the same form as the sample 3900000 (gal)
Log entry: 2052.0 (gal)
